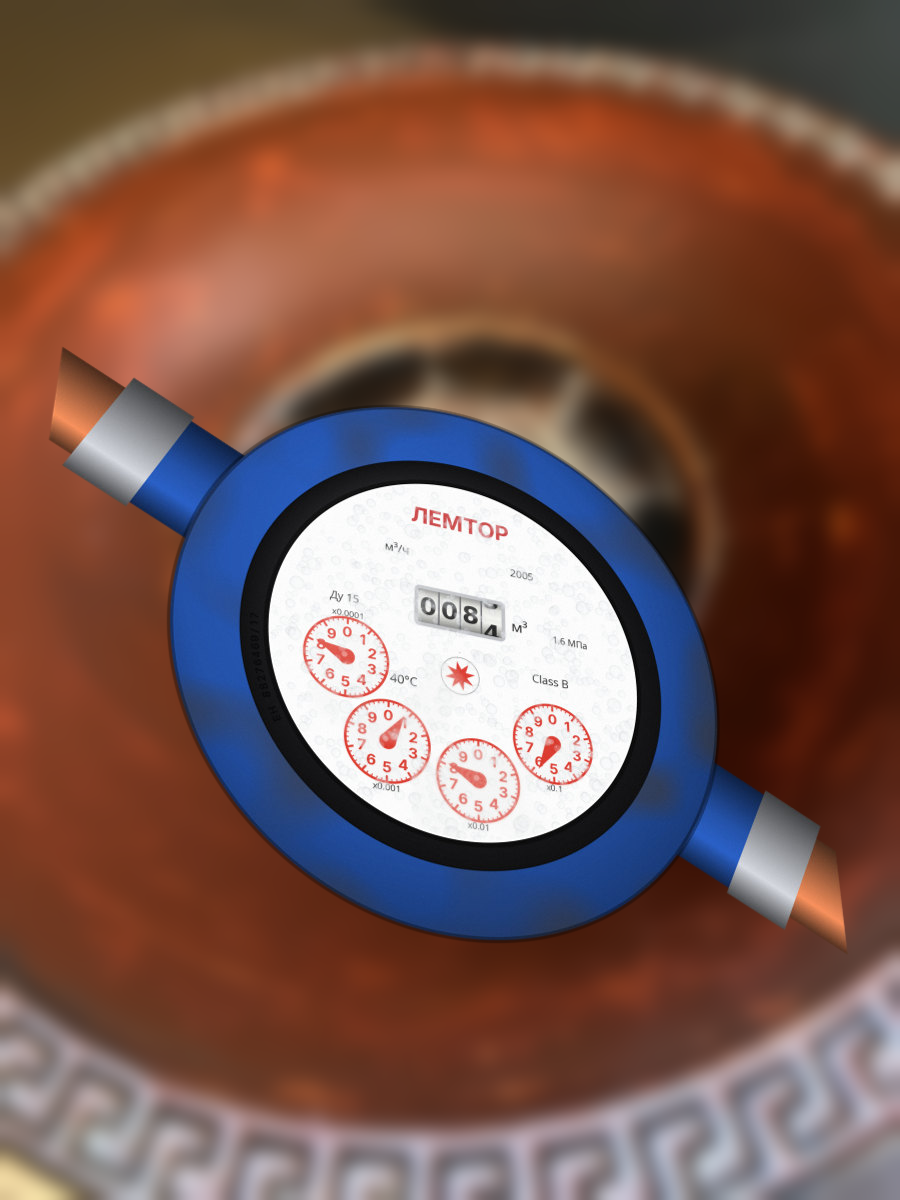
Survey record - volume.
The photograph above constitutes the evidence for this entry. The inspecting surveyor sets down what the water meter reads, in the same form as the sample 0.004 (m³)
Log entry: 83.5808 (m³)
